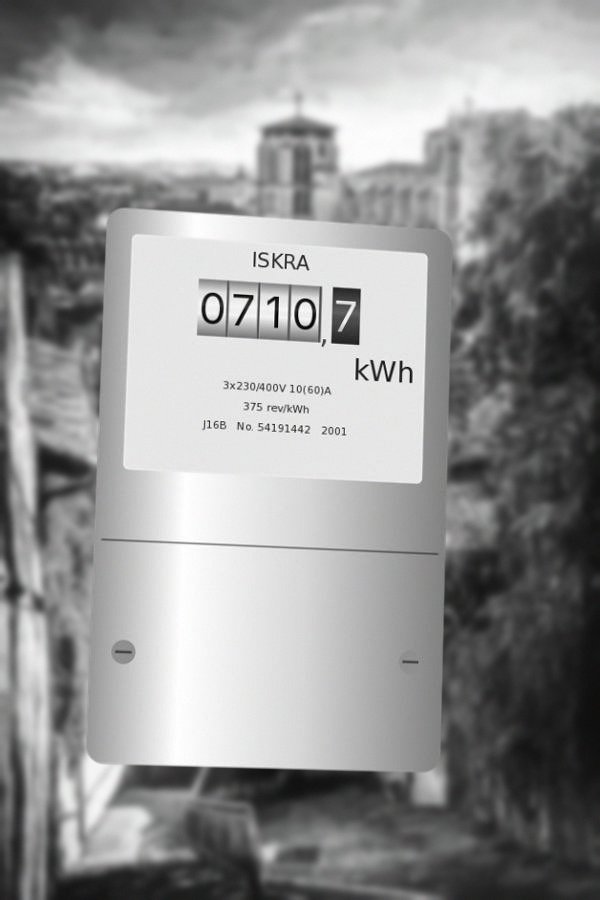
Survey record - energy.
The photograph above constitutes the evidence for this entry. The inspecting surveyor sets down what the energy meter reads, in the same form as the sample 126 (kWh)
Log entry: 710.7 (kWh)
